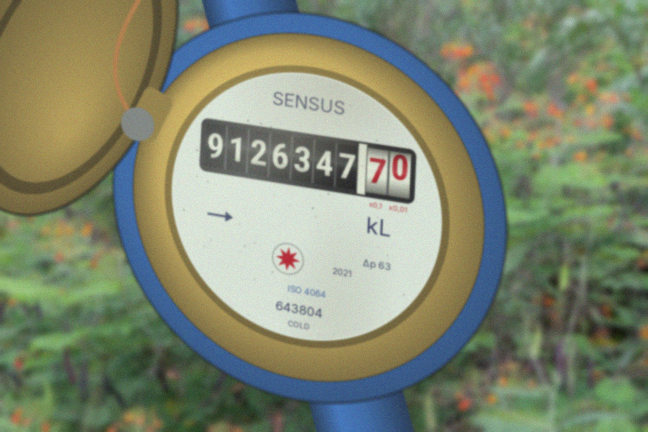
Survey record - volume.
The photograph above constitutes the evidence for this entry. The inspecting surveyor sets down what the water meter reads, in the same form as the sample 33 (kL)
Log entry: 9126347.70 (kL)
